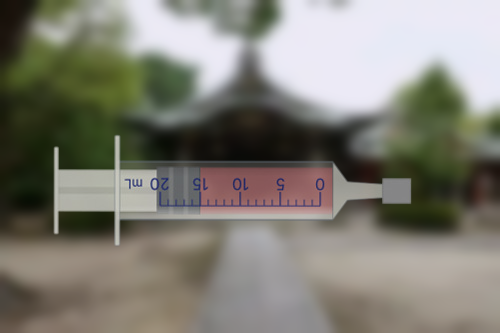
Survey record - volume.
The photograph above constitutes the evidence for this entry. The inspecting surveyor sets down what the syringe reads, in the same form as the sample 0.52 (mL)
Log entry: 15 (mL)
